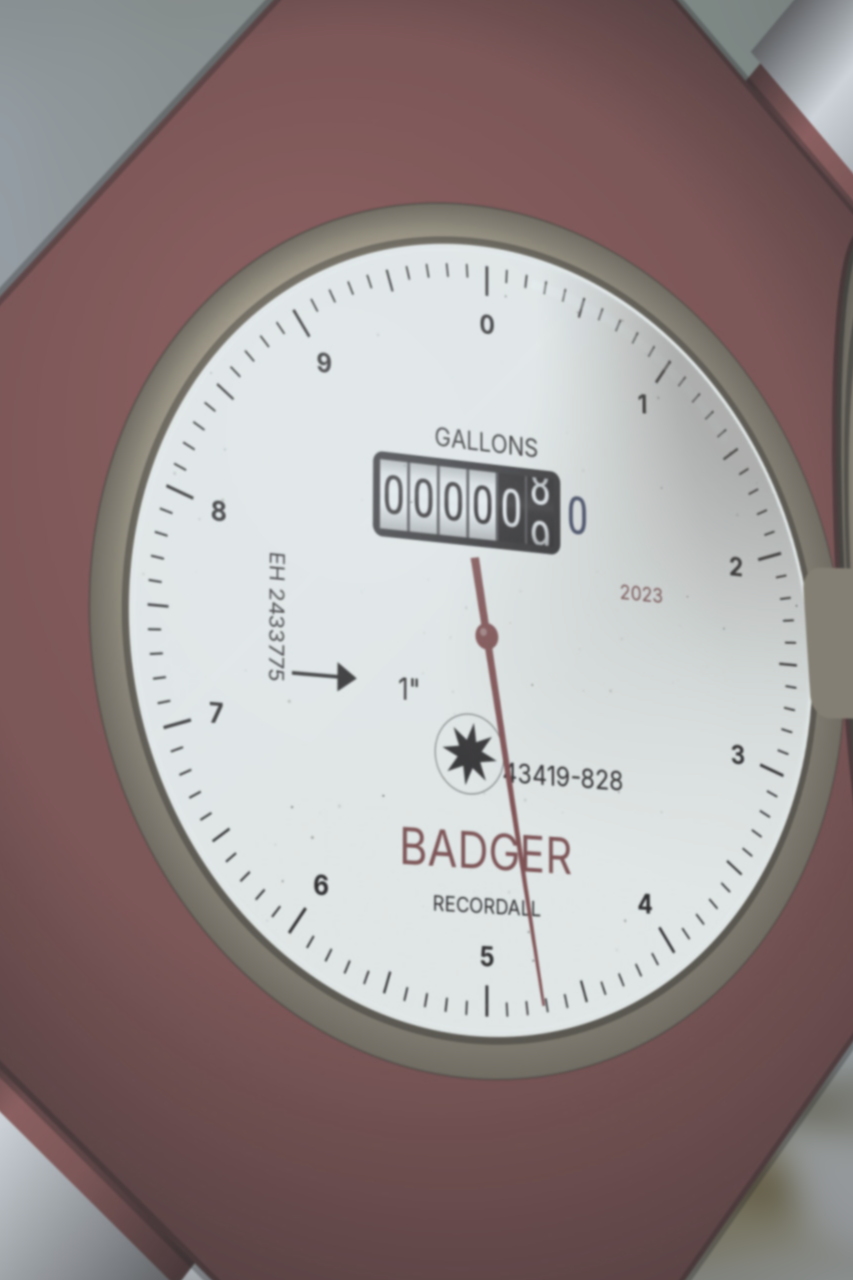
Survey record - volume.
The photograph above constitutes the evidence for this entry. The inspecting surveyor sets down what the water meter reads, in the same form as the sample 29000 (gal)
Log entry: 84.7 (gal)
